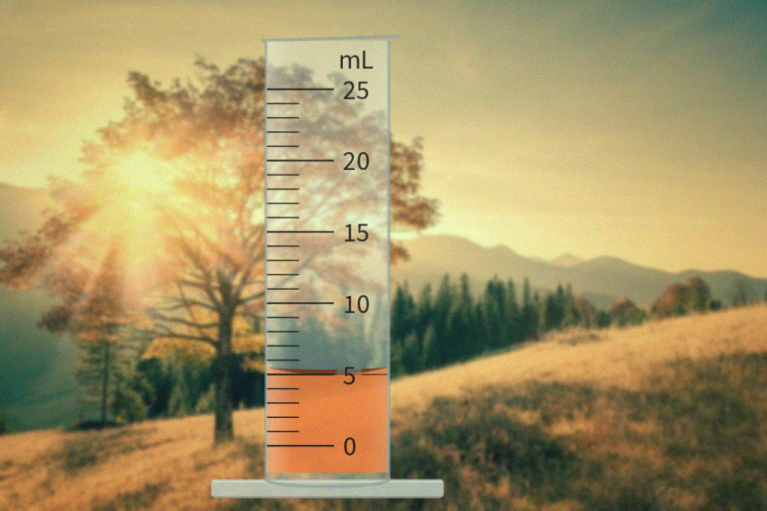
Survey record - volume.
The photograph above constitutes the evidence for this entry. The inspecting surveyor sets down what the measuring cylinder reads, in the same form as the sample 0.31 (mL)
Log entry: 5 (mL)
